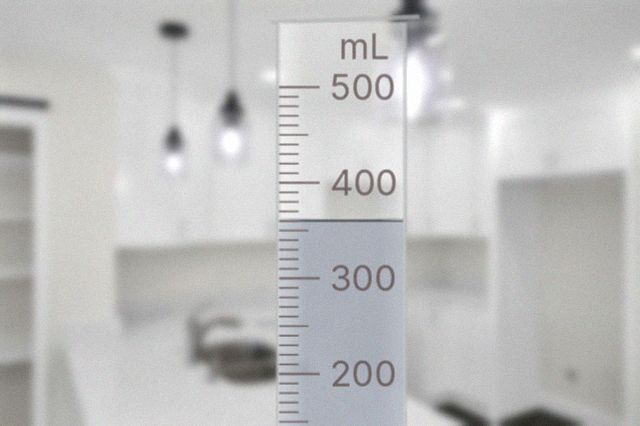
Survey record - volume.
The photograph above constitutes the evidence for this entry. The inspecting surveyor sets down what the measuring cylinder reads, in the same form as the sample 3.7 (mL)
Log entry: 360 (mL)
